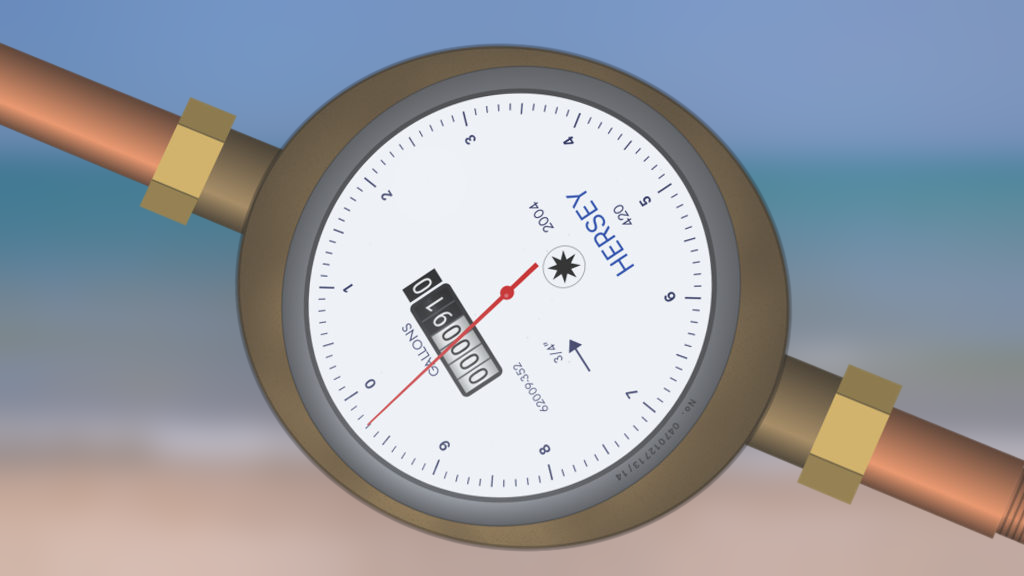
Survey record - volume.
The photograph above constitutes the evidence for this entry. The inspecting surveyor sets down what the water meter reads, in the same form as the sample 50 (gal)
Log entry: 909.7 (gal)
